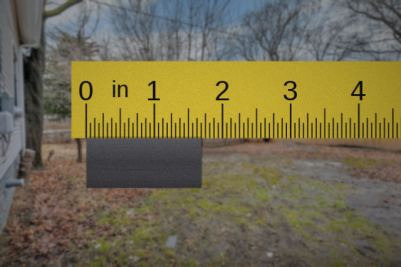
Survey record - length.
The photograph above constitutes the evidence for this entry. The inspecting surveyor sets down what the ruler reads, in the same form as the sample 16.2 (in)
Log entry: 1.6875 (in)
